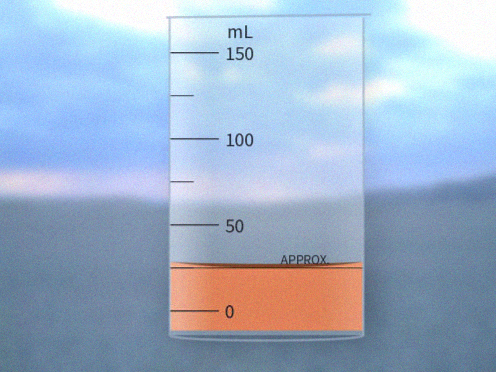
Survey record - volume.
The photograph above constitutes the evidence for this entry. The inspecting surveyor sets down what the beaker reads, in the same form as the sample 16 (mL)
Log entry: 25 (mL)
